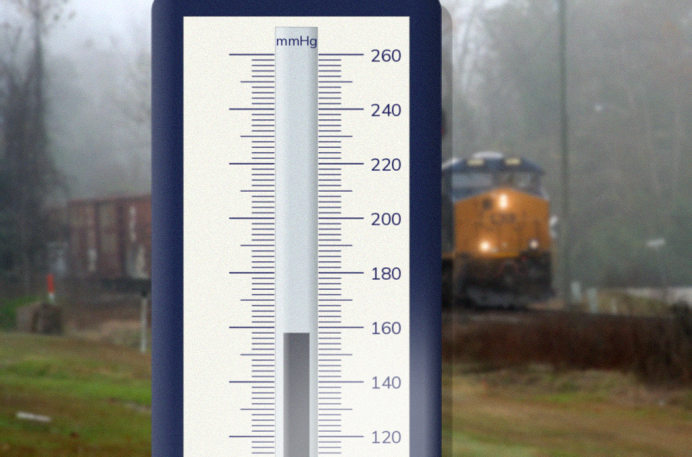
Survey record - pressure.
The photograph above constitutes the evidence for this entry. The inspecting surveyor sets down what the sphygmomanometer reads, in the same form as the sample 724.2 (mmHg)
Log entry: 158 (mmHg)
